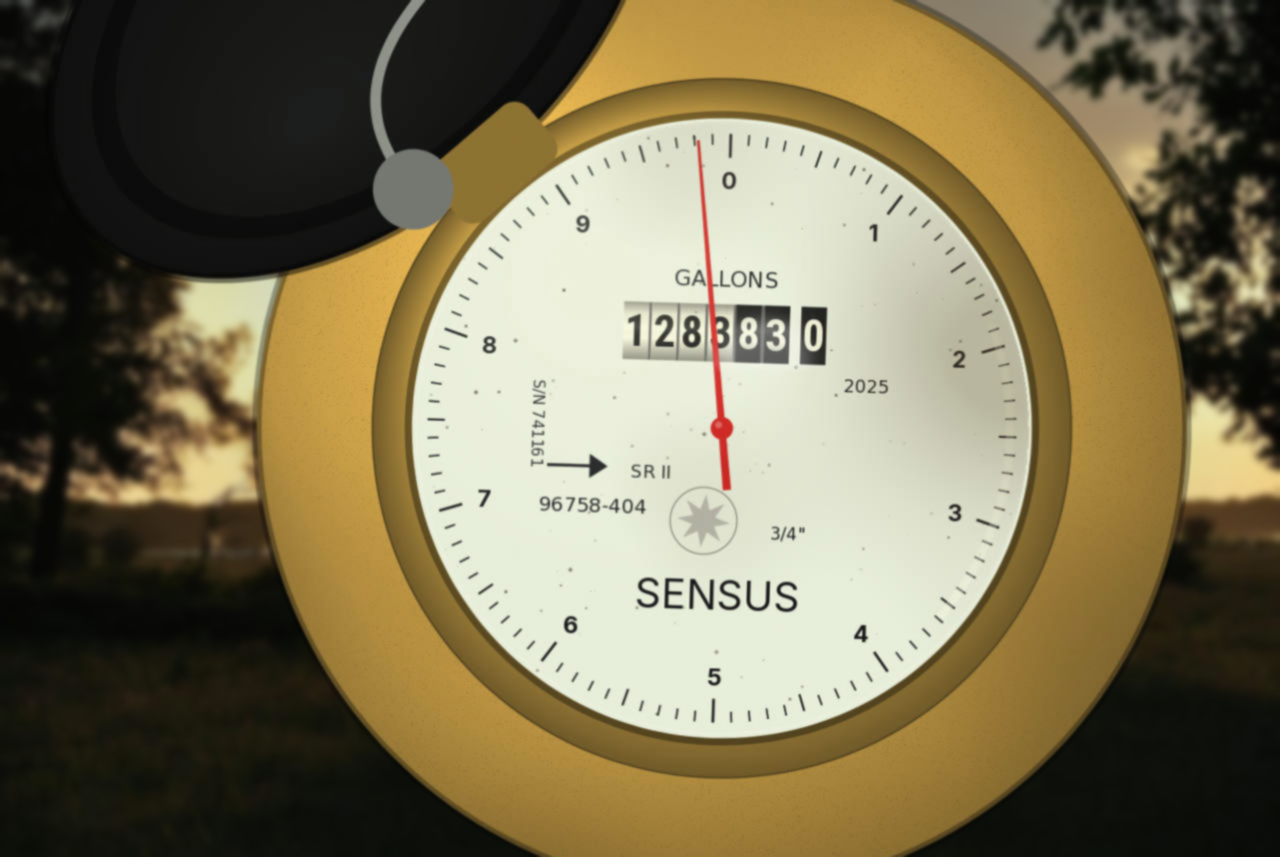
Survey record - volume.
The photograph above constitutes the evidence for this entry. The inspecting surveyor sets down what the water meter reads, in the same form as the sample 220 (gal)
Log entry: 1283829.8 (gal)
